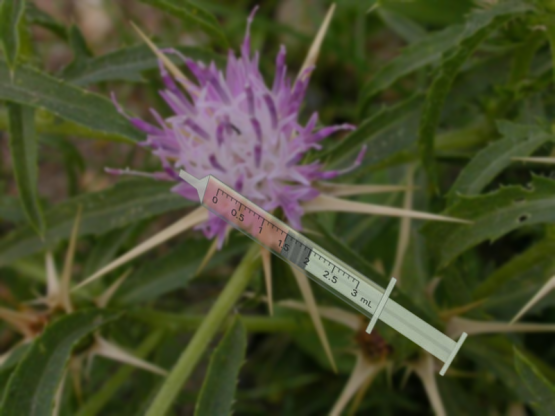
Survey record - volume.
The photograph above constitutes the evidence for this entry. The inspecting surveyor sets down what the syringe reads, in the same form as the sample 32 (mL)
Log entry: 1.5 (mL)
